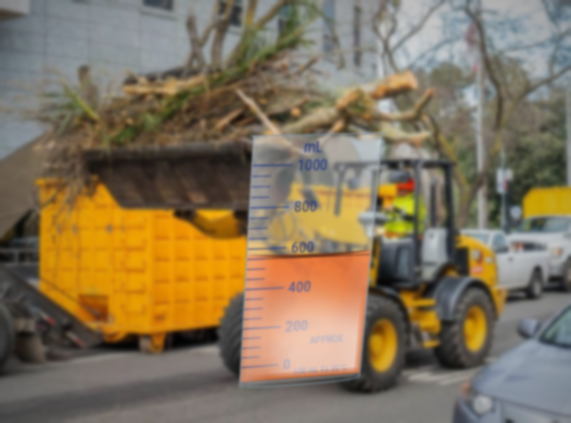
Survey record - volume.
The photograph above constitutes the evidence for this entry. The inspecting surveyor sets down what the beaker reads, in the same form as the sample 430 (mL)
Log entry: 550 (mL)
